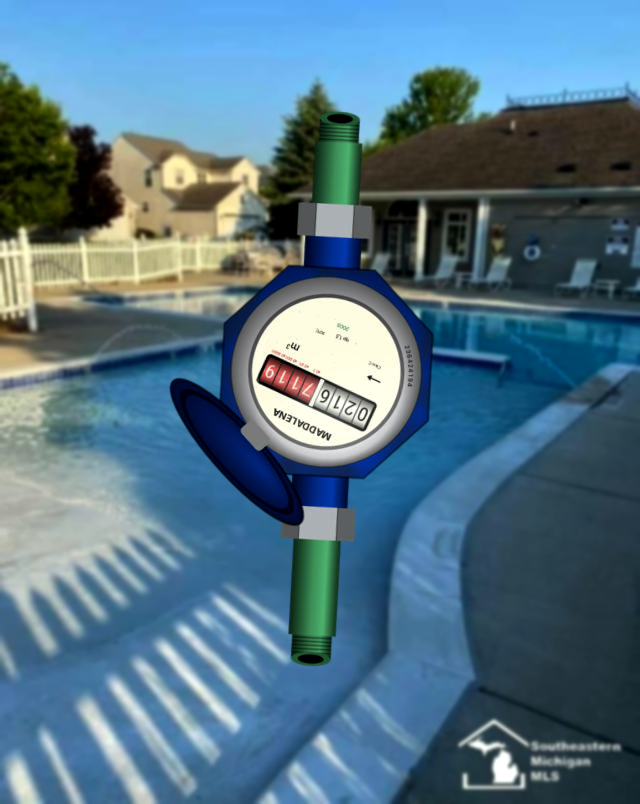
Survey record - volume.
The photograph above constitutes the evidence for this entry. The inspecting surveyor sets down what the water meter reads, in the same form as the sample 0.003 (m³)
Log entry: 216.7119 (m³)
